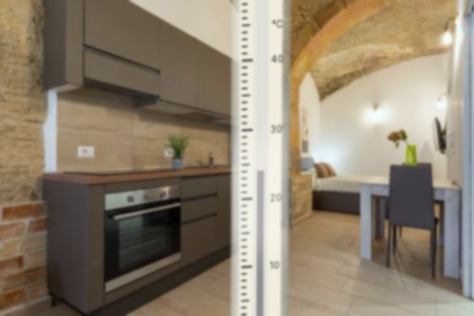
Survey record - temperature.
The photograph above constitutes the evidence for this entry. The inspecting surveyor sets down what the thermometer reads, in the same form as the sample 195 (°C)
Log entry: 24 (°C)
